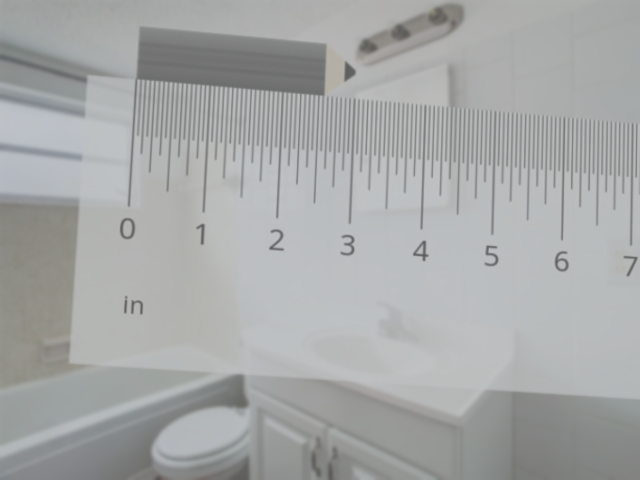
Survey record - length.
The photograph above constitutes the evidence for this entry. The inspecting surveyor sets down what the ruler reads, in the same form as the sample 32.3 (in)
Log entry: 3 (in)
